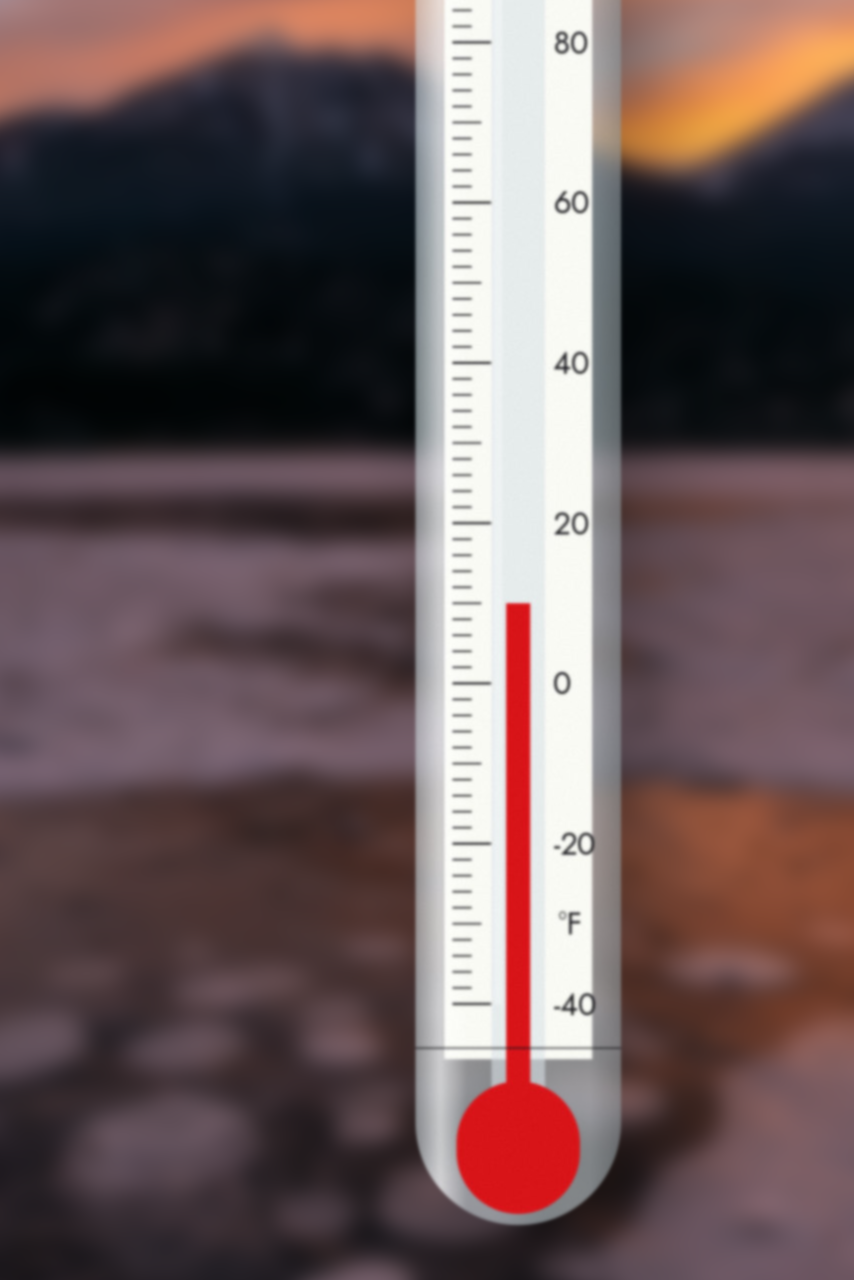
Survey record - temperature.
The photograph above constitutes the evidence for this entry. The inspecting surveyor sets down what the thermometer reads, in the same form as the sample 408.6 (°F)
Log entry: 10 (°F)
